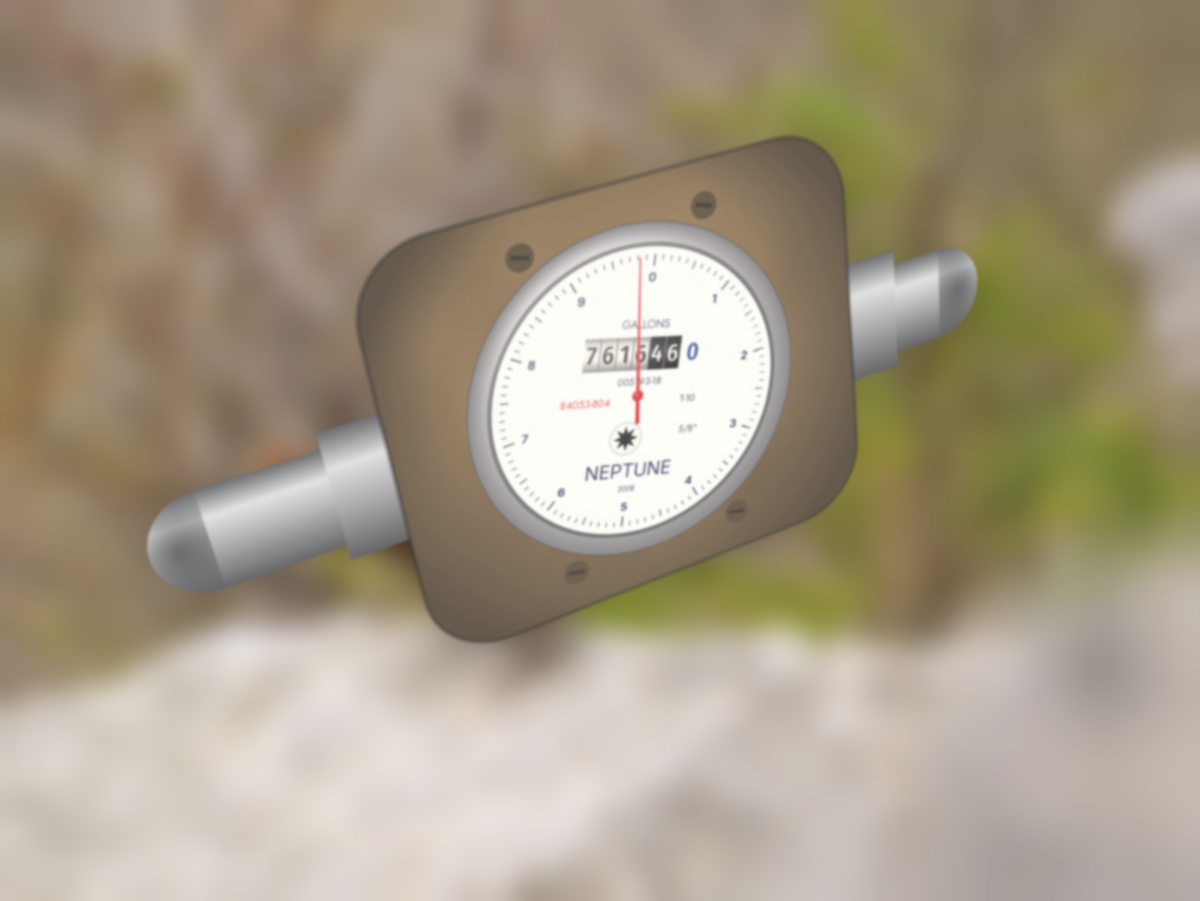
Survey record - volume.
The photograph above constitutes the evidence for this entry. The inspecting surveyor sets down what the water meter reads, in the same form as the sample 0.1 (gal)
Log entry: 7616459.8 (gal)
